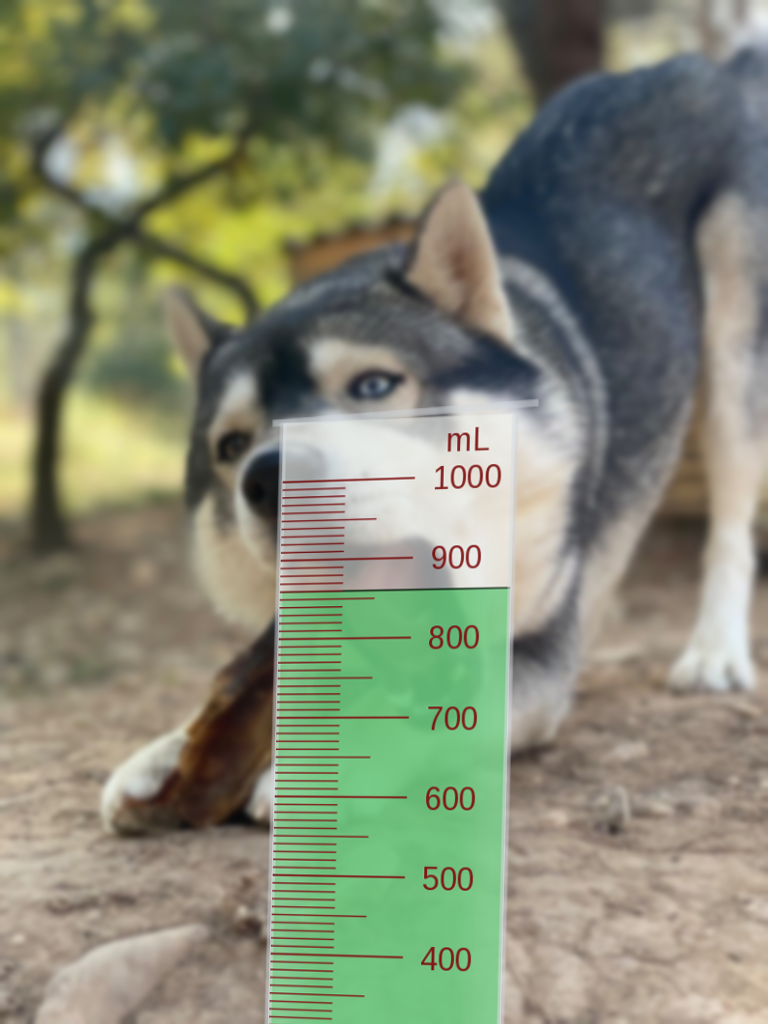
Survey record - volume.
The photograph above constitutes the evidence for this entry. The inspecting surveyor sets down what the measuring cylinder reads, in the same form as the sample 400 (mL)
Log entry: 860 (mL)
